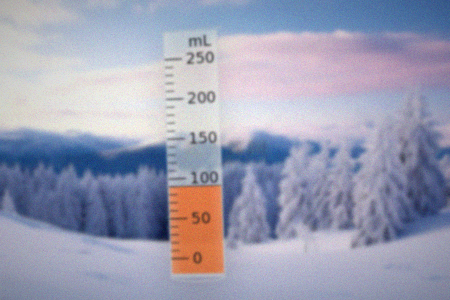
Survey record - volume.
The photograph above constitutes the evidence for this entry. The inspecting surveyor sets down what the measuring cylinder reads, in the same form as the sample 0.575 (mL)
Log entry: 90 (mL)
